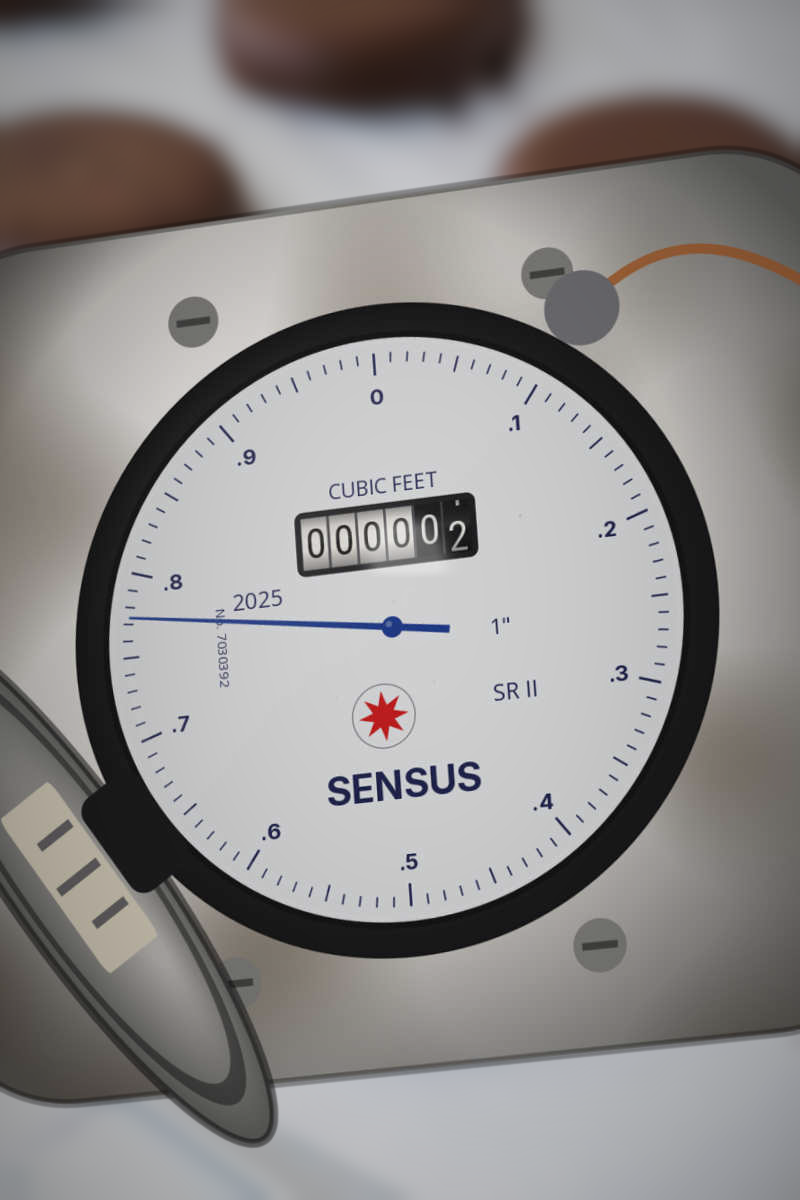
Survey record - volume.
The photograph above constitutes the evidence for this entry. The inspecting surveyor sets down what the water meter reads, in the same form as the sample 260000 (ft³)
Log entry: 1.77 (ft³)
